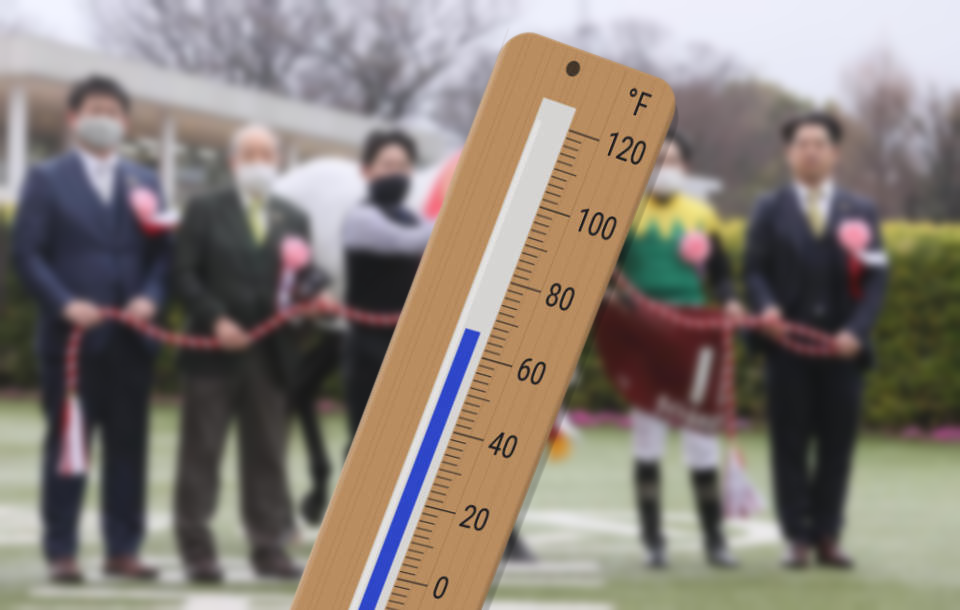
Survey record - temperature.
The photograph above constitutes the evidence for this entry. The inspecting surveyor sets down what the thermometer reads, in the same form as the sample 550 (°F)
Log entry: 66 (°F)
